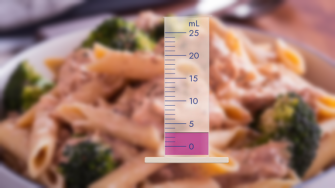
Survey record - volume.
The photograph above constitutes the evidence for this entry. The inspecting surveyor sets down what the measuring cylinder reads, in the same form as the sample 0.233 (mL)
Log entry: 3 (mL)
